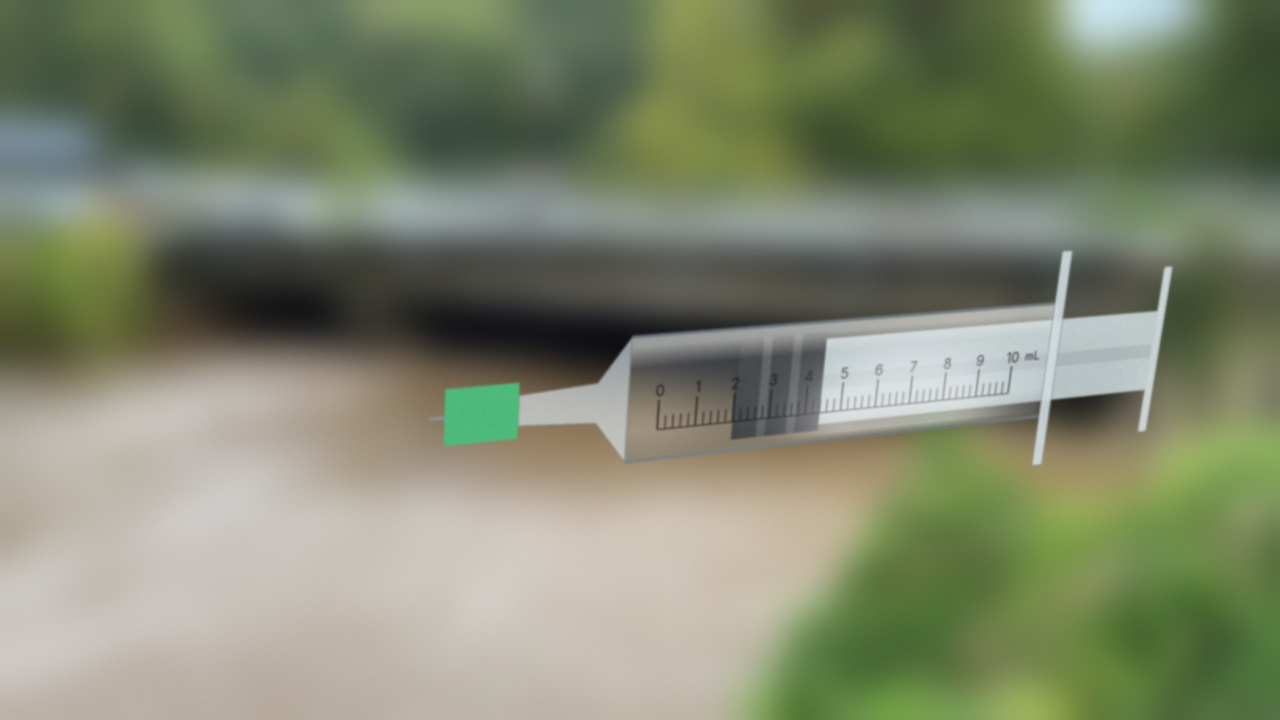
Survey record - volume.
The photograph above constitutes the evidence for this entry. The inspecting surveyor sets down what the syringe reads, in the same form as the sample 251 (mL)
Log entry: 2 (mL)
